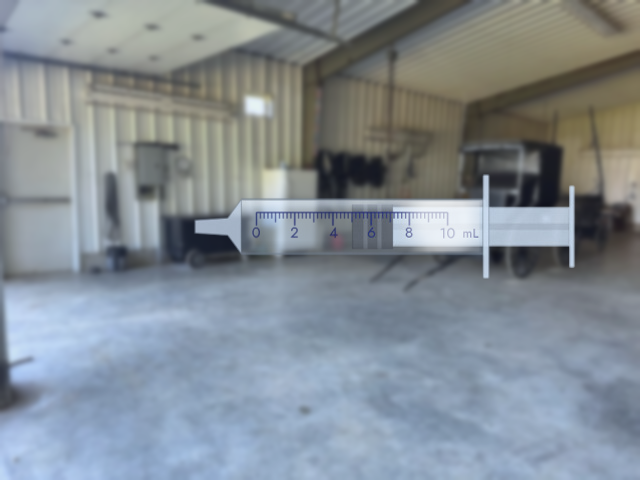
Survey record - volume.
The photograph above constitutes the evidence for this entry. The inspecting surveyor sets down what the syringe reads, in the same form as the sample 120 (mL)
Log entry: 5 (mL)
